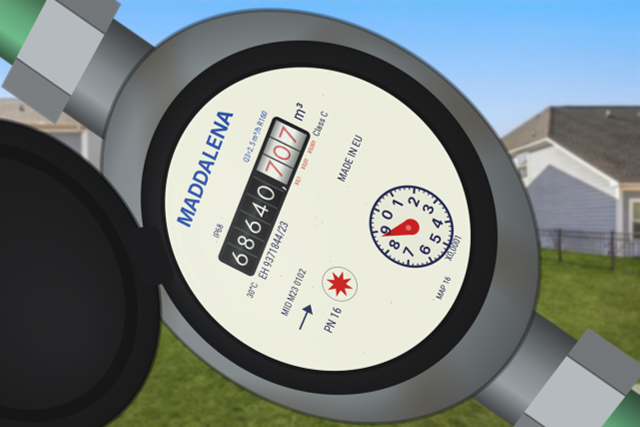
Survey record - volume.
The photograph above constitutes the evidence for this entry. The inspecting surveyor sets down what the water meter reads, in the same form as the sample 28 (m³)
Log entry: 68640.7078 (m³)
